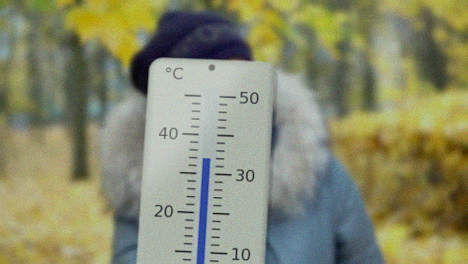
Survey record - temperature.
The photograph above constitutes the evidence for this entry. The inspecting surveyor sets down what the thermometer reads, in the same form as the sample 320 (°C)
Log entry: 34 (°C)
